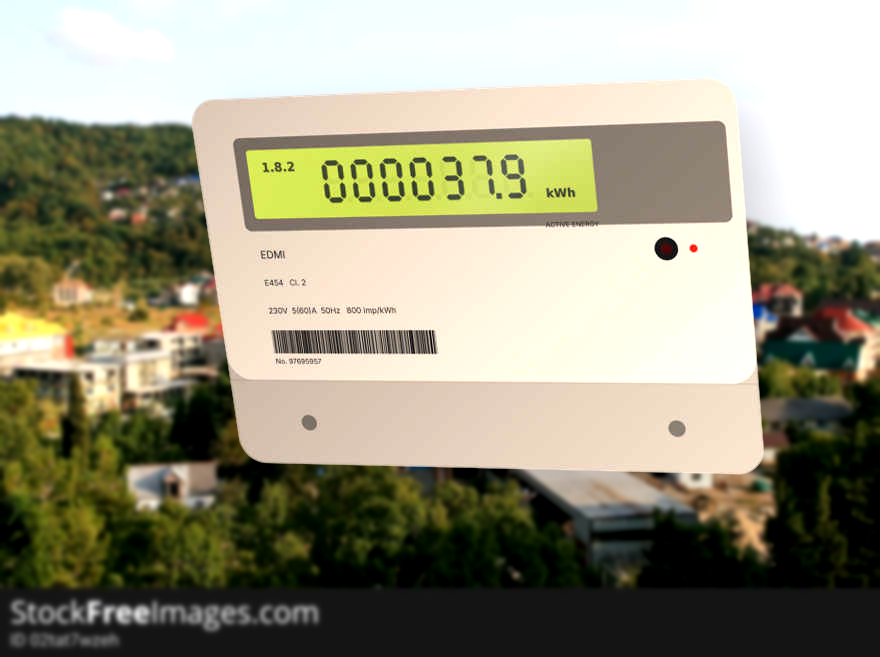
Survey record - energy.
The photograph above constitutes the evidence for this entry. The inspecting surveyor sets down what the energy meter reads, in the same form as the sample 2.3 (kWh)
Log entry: 37.9 (kWh)
